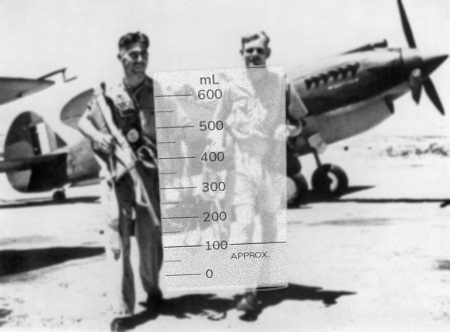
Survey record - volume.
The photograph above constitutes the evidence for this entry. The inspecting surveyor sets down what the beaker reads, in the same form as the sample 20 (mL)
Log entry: 100 (mL)
